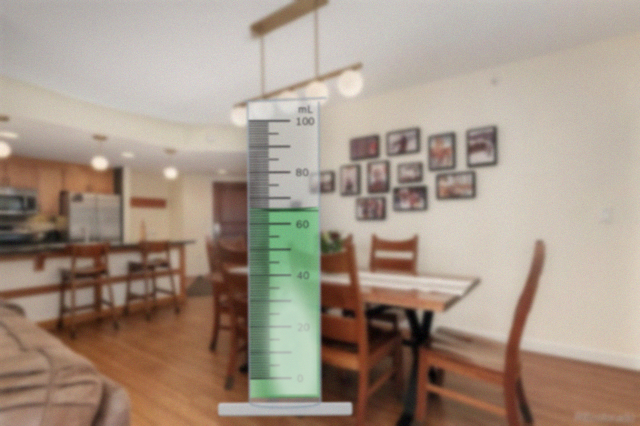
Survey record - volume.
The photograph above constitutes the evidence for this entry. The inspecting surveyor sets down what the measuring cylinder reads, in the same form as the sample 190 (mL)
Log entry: 65 (mL)
